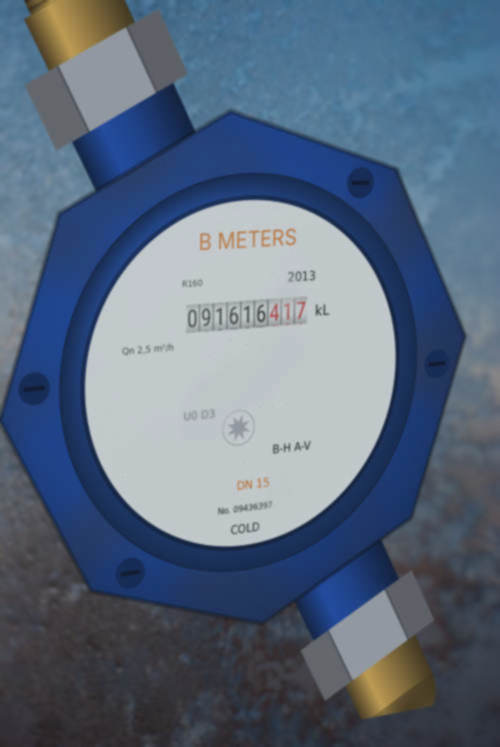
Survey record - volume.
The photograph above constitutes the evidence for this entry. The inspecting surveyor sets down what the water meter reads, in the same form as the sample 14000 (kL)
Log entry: 91616.417 (kL)
